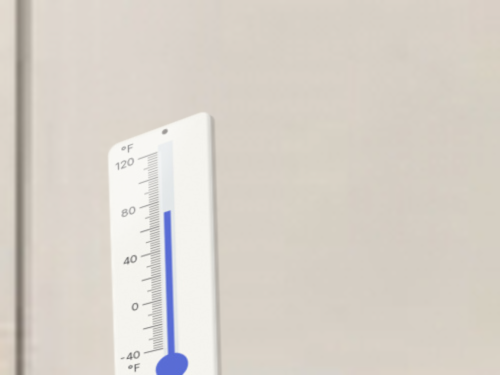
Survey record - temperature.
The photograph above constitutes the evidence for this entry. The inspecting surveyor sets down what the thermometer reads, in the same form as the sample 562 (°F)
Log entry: 70 (°F)
